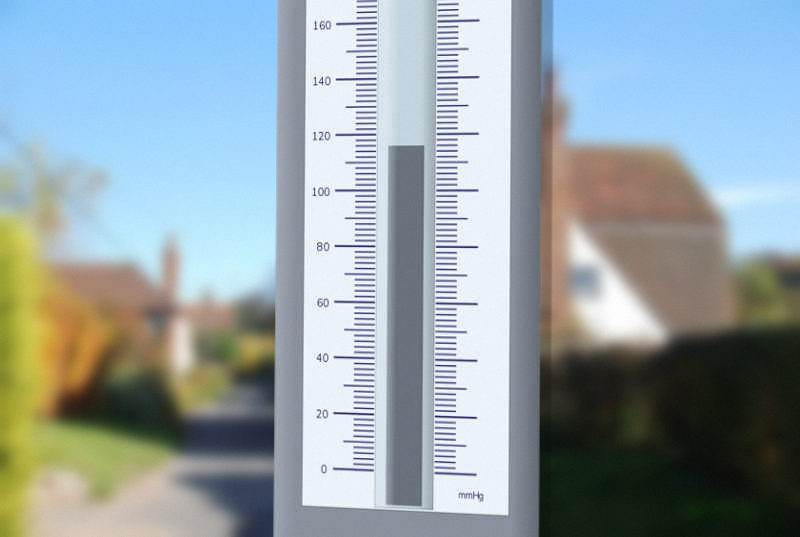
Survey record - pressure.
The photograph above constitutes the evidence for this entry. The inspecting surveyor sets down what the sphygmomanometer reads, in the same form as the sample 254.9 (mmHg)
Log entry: 116 (mmHg)
